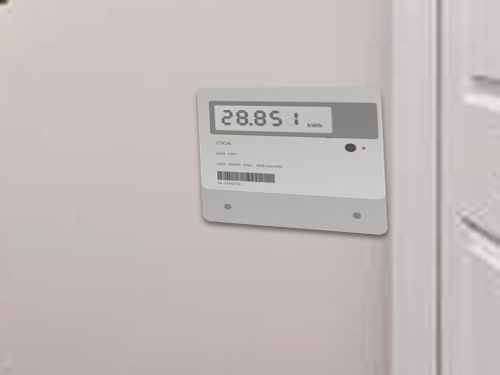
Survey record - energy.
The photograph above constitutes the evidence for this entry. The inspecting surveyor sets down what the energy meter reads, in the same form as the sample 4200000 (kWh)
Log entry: 28.851 (kWh)
